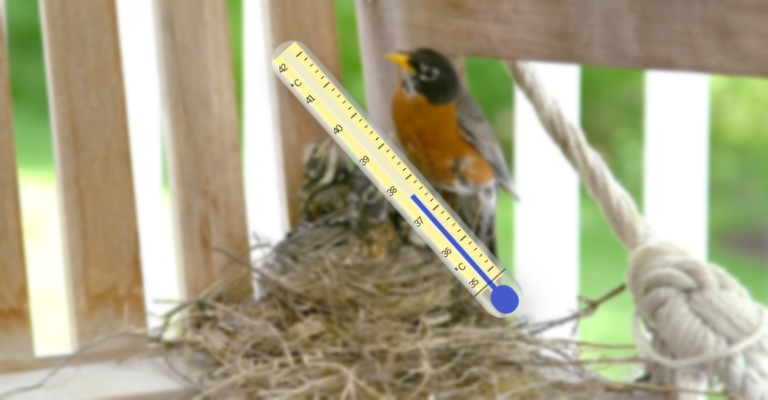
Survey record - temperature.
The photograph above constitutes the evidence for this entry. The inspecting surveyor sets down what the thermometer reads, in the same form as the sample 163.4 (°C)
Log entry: 37.6 (°C)
